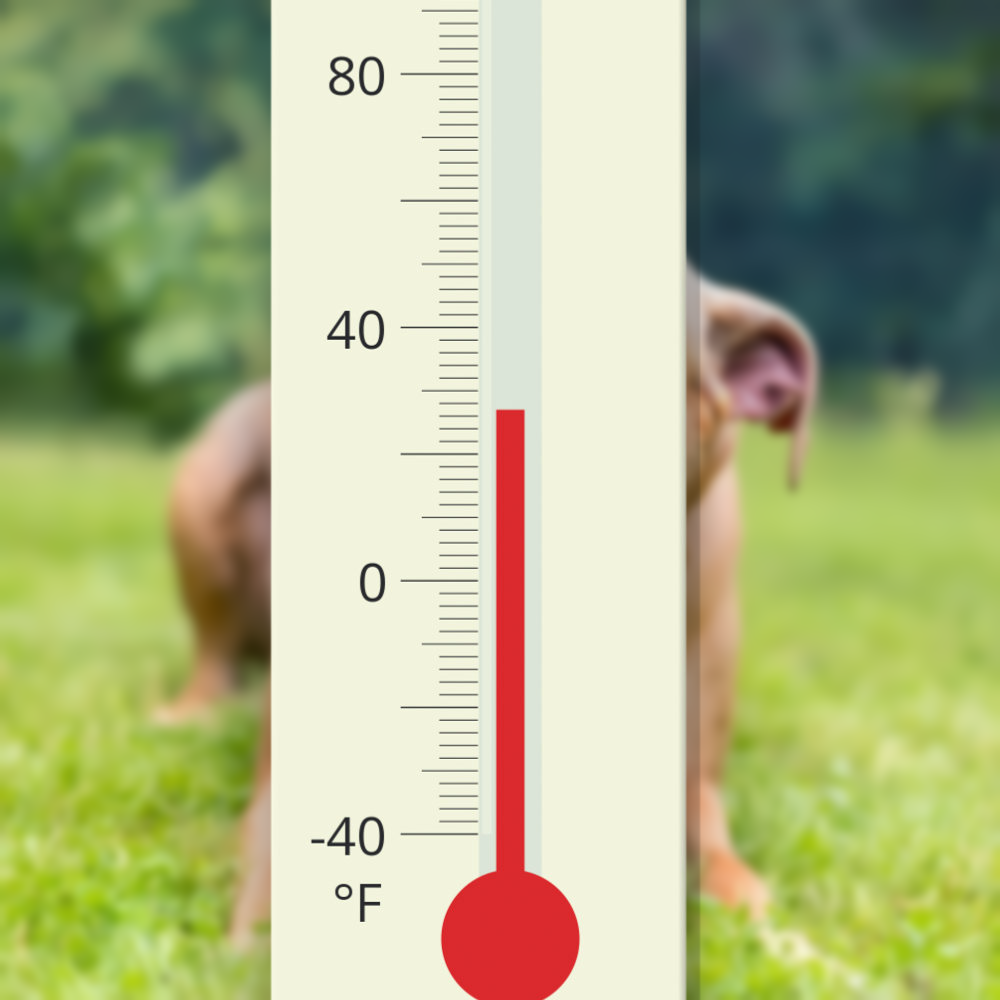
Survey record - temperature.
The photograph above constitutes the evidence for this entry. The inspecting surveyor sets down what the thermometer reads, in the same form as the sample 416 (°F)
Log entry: 27 (°F)
